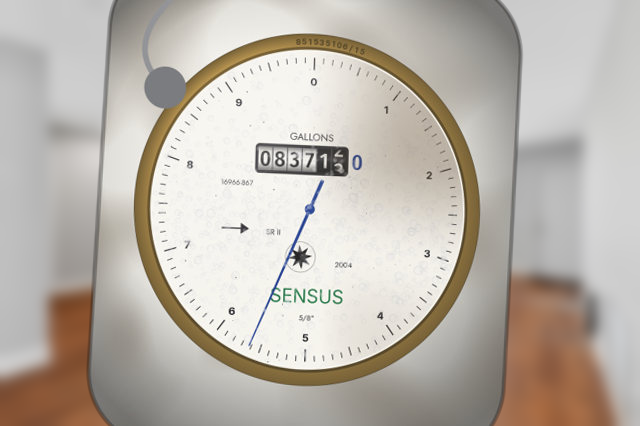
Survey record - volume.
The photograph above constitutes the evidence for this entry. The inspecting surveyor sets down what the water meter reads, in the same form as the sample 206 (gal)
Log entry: 837125.6 (gal)
